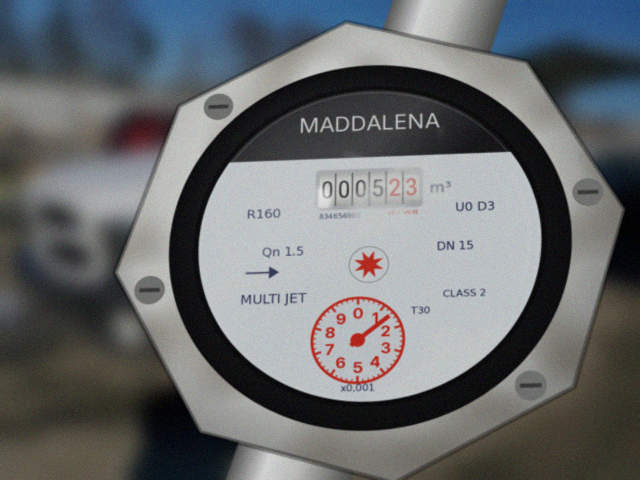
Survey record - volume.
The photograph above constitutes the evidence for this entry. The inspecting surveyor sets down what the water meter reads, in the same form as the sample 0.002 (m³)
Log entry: 5.231 (m³)
